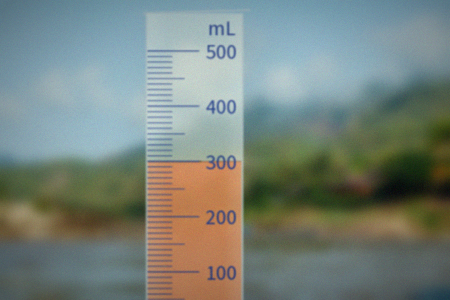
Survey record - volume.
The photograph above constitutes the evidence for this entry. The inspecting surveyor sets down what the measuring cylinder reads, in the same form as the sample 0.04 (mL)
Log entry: 300 (mL)
